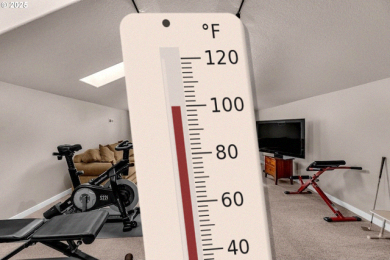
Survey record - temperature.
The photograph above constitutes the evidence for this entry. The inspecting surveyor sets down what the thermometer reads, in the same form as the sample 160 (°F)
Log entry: 100 (°F)
